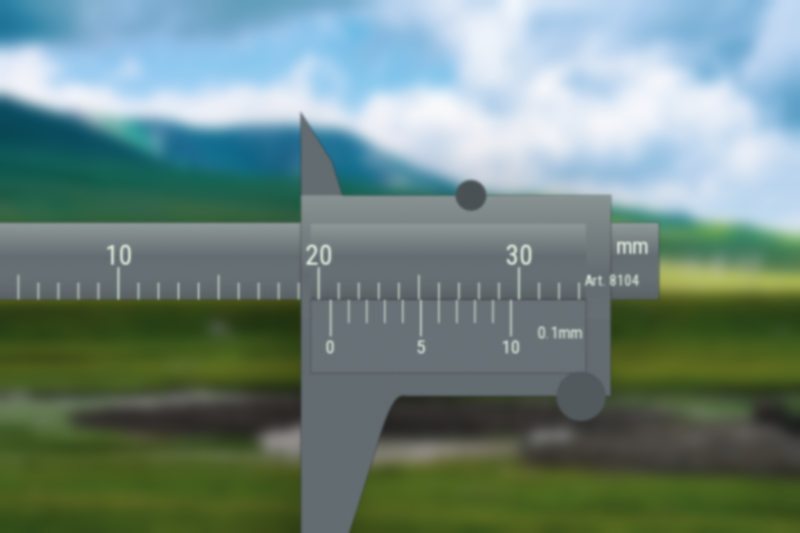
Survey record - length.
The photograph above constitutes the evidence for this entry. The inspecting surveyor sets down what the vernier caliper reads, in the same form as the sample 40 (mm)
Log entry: 20.6 (mm)
